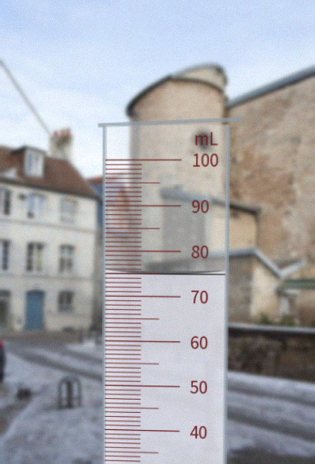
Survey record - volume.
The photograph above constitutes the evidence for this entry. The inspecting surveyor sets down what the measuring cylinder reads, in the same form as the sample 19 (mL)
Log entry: 75 (mL)
